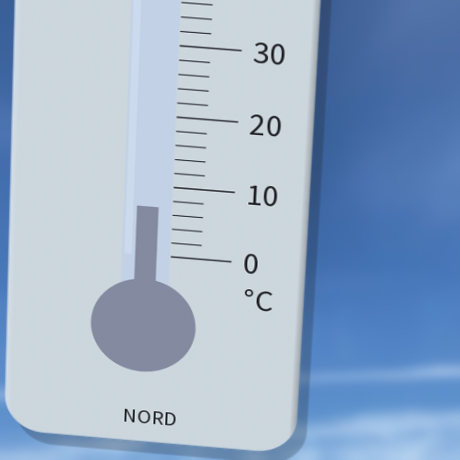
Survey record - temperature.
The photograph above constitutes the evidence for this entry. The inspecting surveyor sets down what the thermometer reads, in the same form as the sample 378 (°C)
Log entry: 7 (°C)
